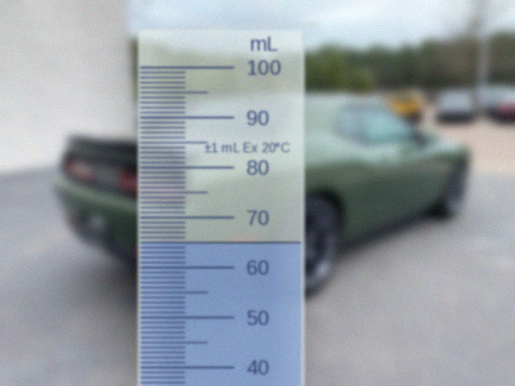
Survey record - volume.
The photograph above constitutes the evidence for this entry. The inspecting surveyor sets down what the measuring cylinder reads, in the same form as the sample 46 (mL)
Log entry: 65 (mL)
